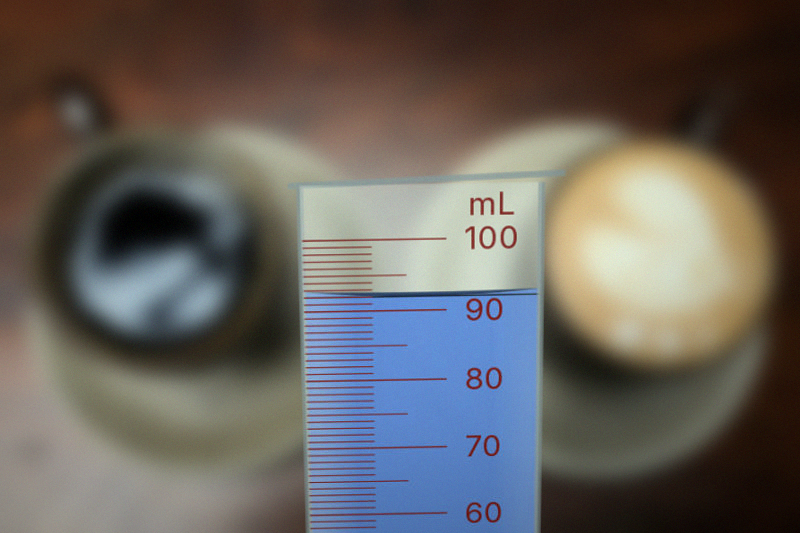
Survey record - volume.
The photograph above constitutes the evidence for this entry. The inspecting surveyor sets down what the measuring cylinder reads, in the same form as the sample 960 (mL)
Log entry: 92 (mL)
